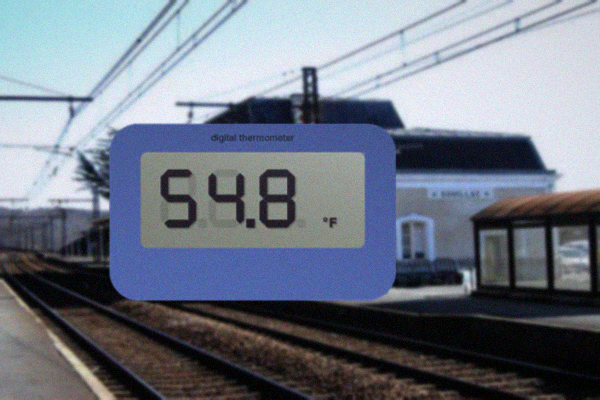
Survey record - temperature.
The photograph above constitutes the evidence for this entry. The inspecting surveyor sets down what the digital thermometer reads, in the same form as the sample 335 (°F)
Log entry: 54.8 (°F)
